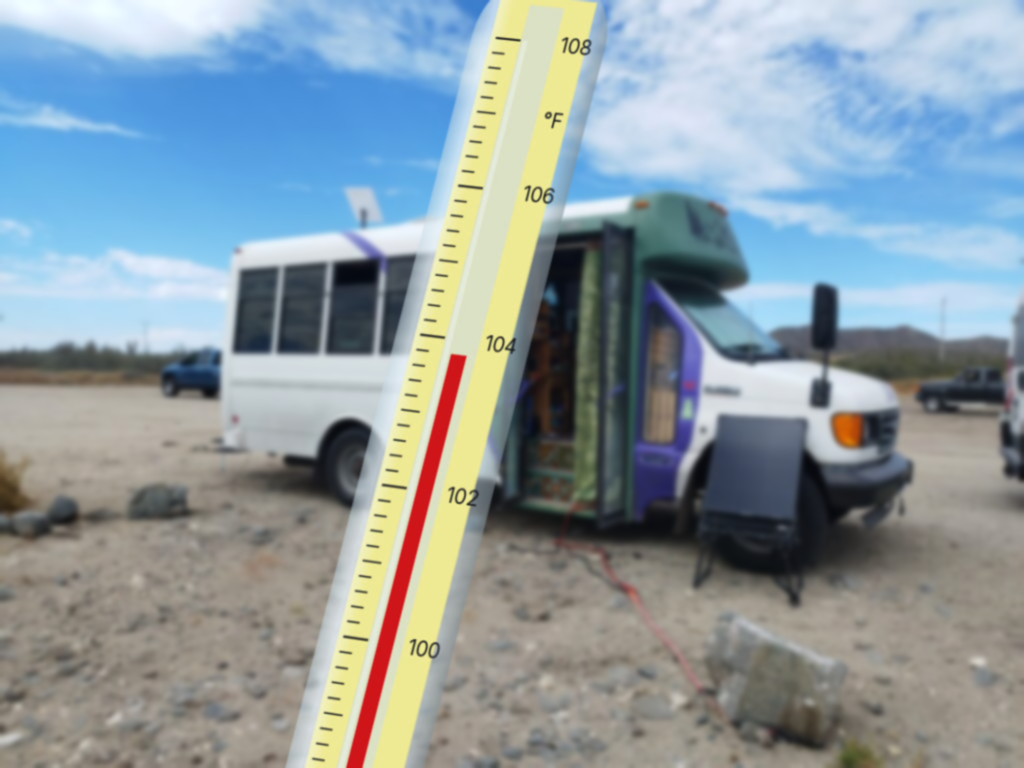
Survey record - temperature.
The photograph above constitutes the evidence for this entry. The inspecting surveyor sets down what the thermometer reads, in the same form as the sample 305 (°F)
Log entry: 103.8 (°F)
